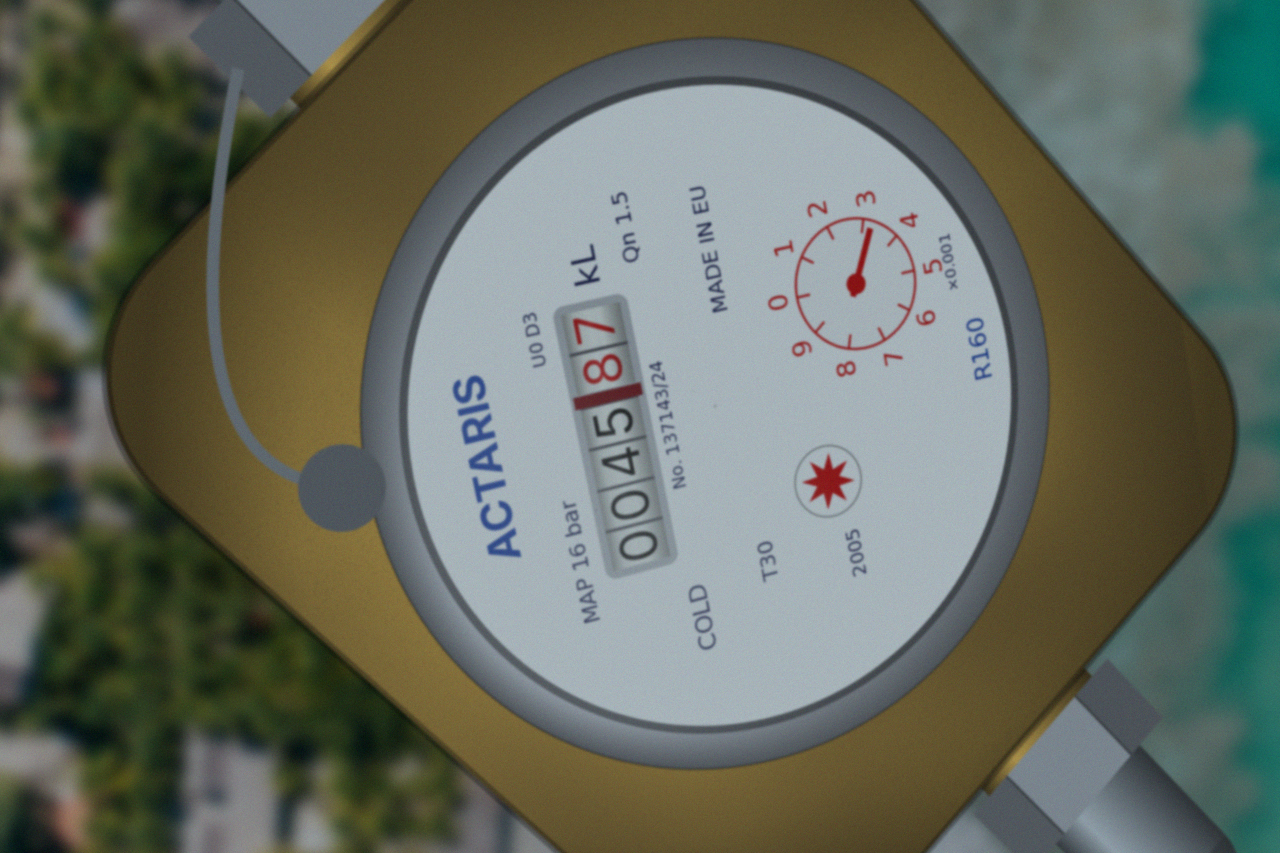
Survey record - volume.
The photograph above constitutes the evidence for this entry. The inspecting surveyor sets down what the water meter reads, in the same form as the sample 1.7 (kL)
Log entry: 45.873 (kL)
